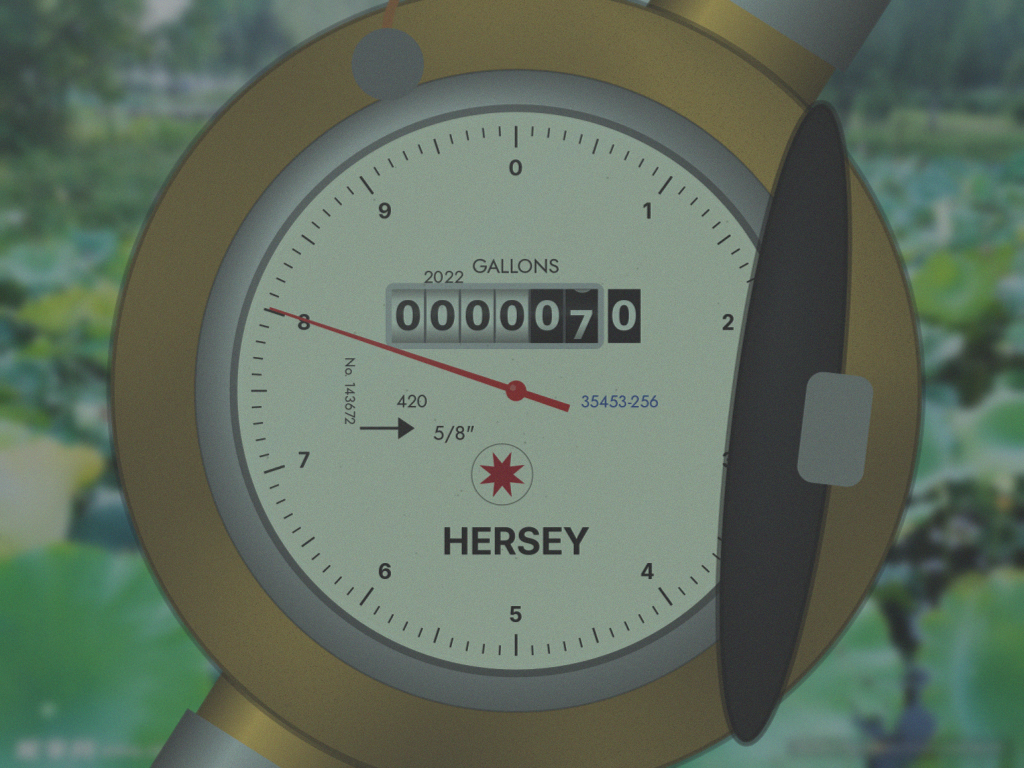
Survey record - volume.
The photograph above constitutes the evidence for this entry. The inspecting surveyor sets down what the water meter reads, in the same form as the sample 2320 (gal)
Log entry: 68.0 (gal)
